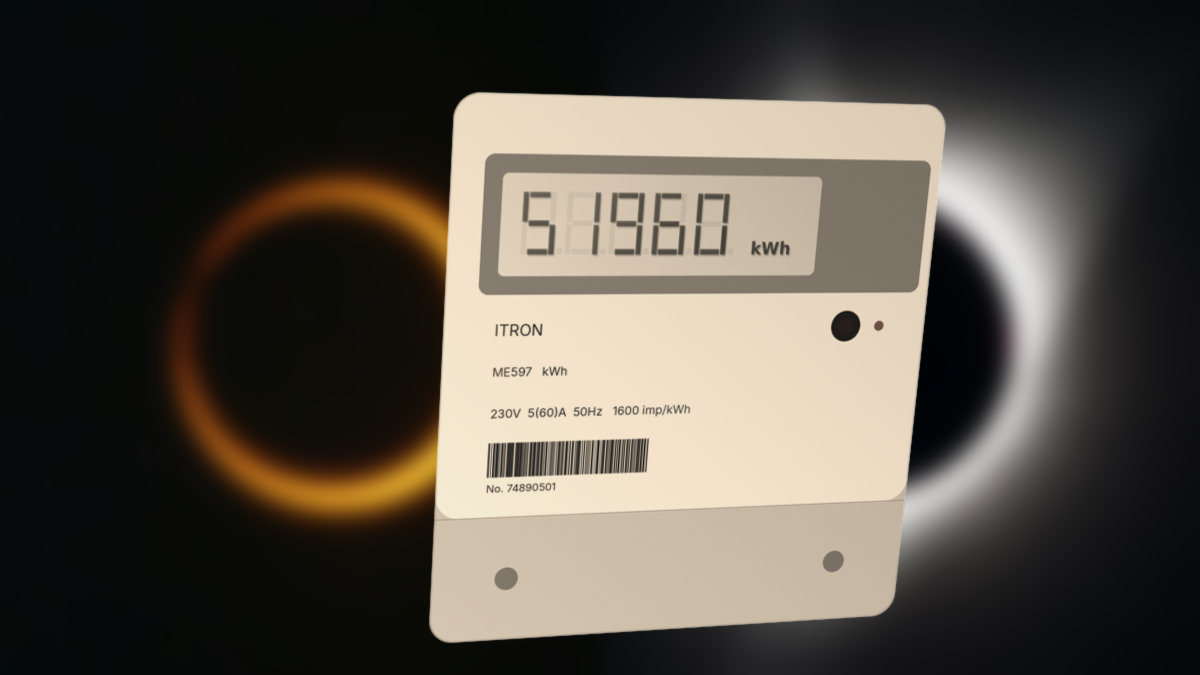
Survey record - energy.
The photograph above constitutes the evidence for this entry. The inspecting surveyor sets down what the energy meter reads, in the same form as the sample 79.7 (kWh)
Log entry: 51960 (kWh)
